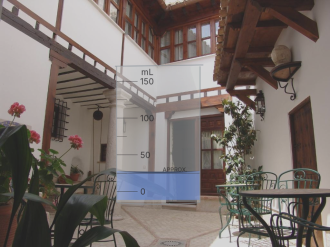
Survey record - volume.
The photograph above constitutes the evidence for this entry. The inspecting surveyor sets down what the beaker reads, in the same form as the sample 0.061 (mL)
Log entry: 25 (mL)
